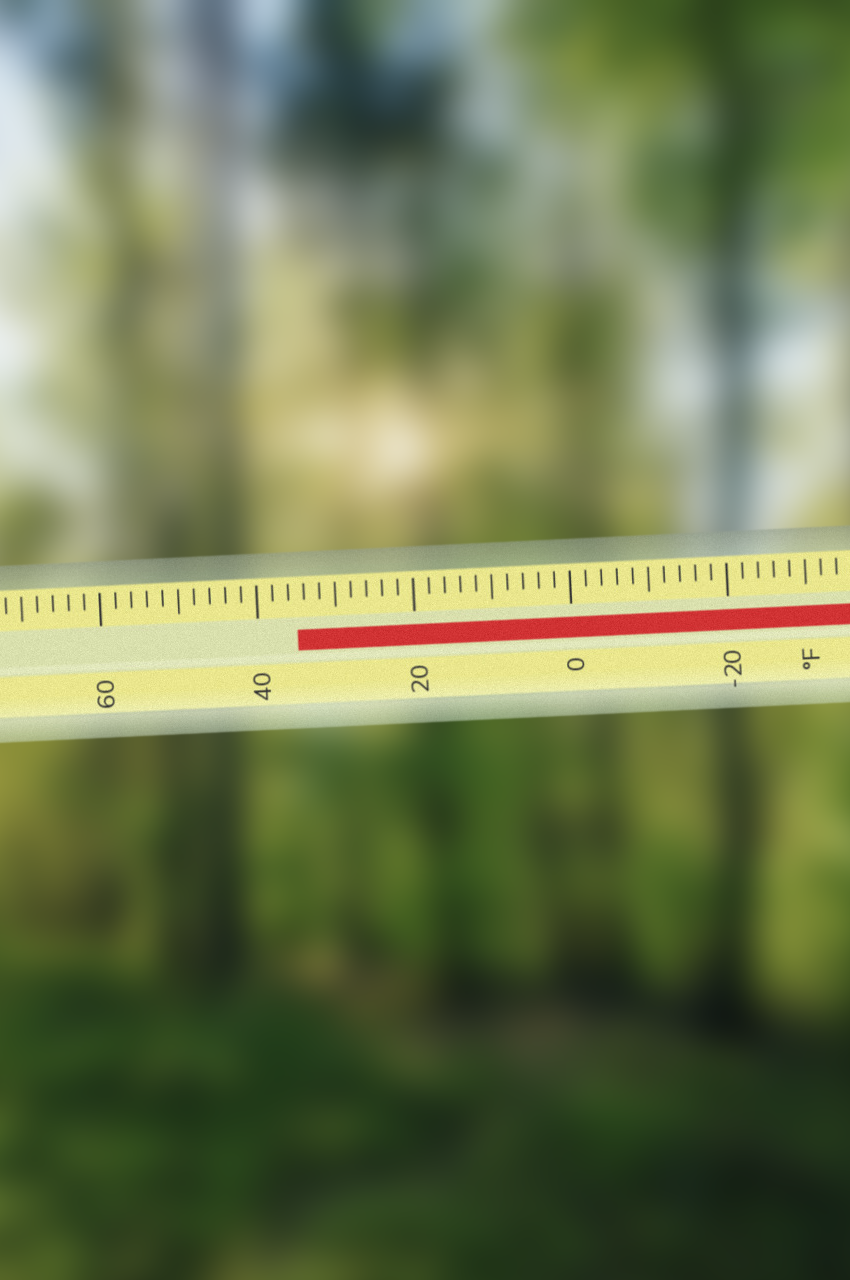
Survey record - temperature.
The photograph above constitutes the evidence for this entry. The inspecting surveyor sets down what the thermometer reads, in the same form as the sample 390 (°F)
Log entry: 35 (°F)
